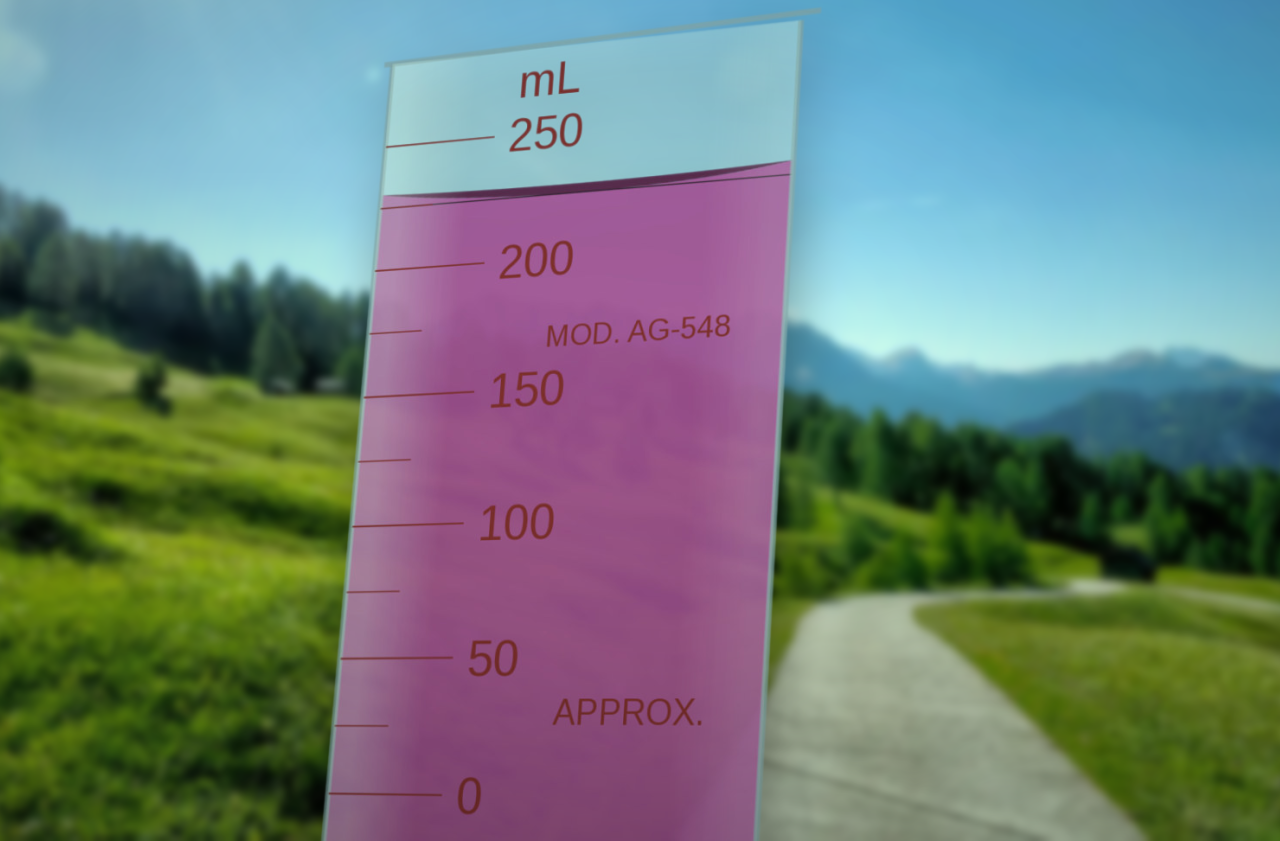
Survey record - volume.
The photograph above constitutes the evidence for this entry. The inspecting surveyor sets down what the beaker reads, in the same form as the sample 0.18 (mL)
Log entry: 225 (mL)
